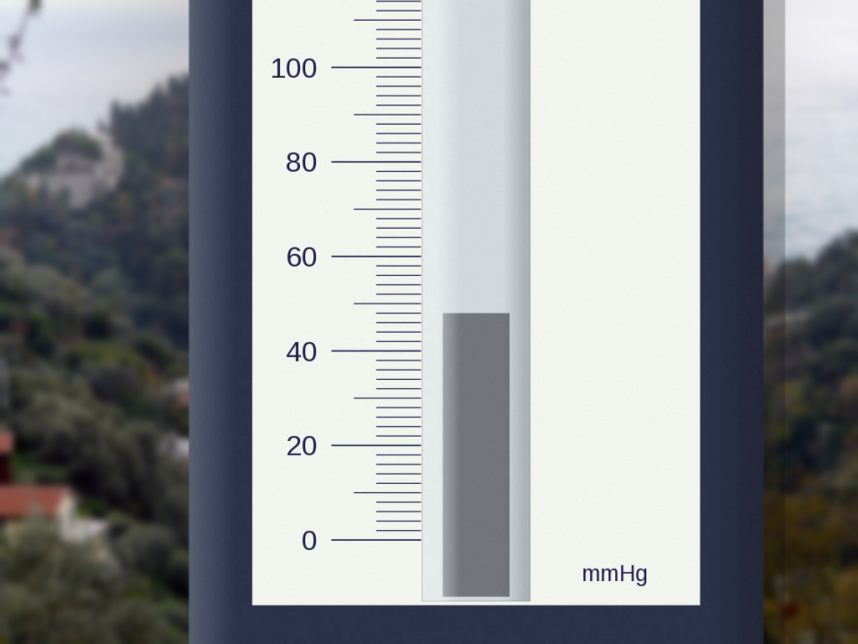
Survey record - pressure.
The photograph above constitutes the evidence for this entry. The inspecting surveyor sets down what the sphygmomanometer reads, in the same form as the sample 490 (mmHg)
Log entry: 48 (mmHg)
